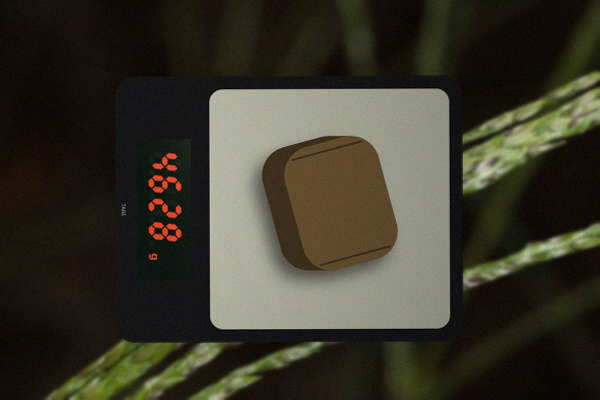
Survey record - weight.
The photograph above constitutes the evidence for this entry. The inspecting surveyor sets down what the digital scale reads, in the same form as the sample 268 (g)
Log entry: 4628 (g)
